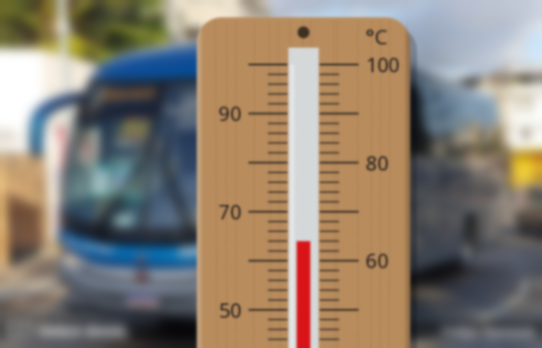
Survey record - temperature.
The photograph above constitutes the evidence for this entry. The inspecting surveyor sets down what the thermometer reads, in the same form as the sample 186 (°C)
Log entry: 64 (°C)
